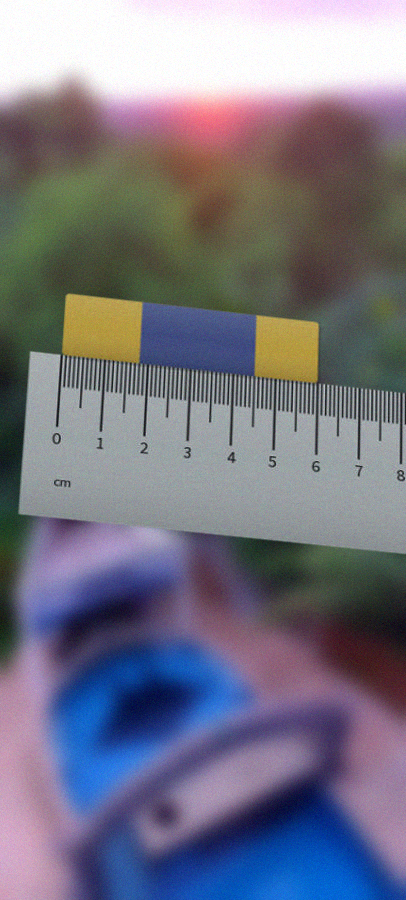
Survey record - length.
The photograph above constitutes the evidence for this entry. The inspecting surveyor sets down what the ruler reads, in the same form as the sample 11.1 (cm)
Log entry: 6 (cm)
